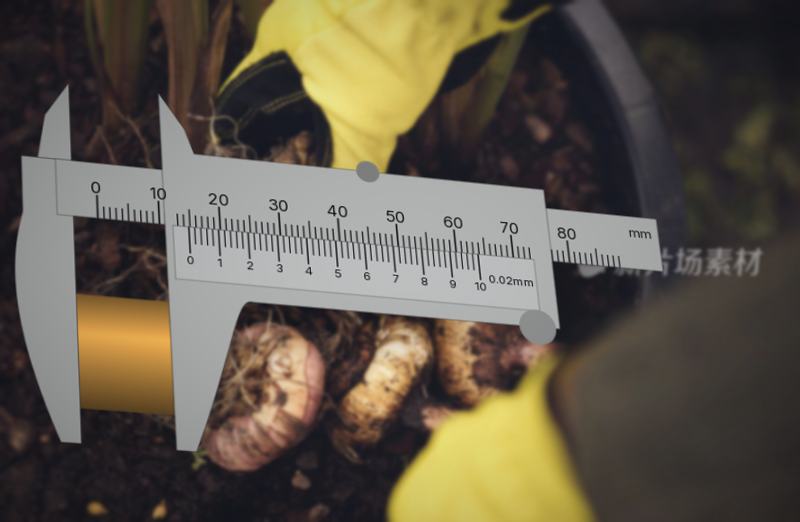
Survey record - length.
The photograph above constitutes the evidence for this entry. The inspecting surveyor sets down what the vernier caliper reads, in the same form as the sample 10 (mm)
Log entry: 14.8 (mm)
